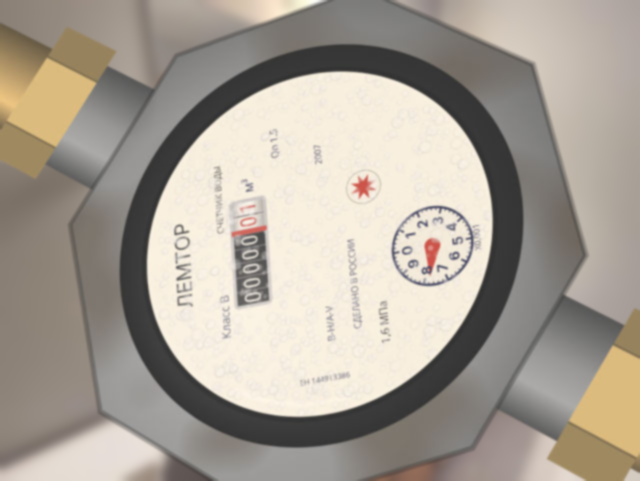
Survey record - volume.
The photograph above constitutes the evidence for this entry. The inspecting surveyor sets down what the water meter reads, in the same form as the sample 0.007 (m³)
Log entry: 0.017 (m³)
